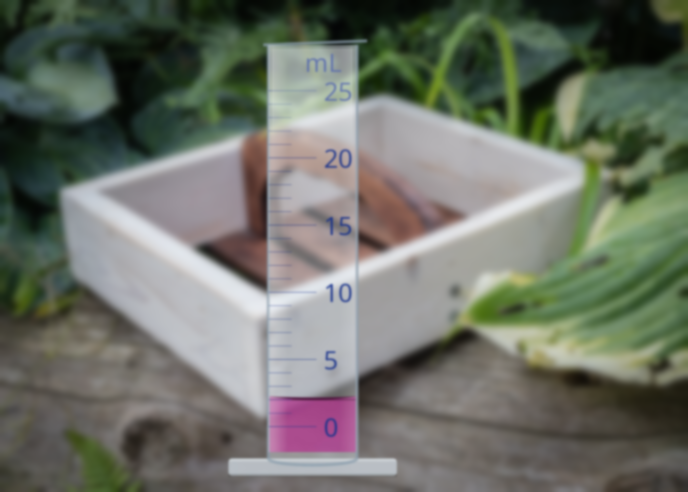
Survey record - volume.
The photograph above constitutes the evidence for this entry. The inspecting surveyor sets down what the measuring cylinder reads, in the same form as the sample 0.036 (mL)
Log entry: 2 (mL)
